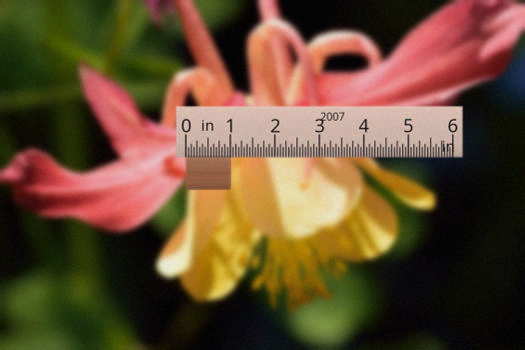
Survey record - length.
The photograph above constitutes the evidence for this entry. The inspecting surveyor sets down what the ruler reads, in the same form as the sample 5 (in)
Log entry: 1 (in)
